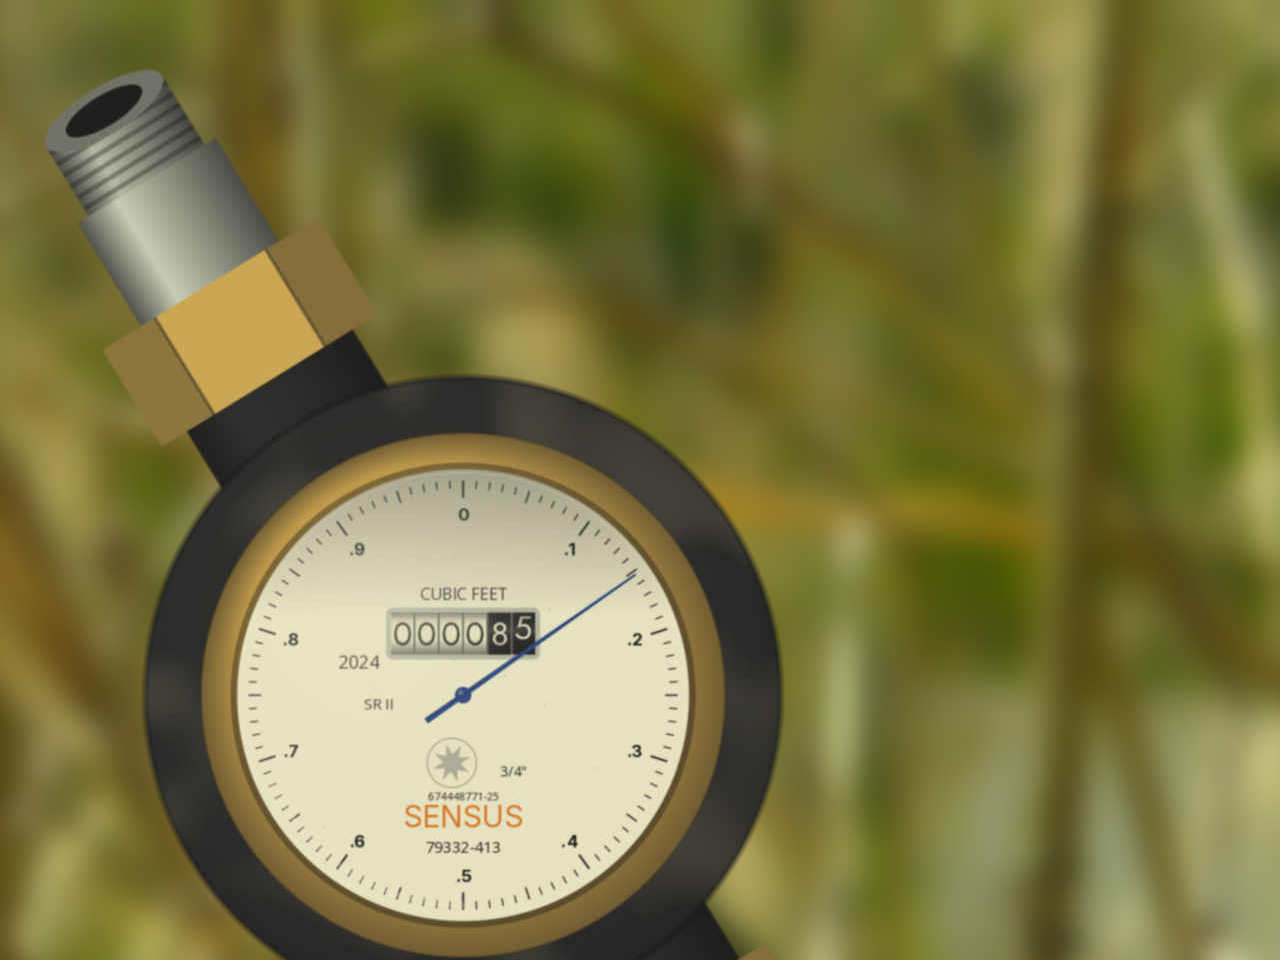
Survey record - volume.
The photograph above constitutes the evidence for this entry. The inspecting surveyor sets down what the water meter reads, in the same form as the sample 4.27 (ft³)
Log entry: 85.15 (ft³)
